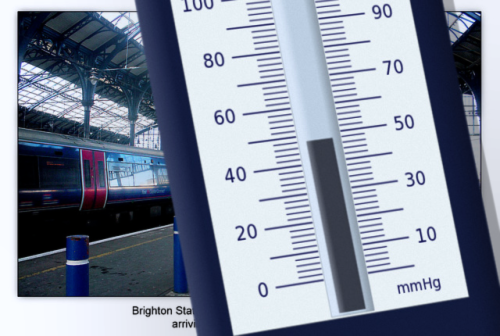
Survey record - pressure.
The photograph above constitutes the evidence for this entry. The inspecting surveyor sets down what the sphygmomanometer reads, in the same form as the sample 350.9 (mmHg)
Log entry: 48 (mmHg)
